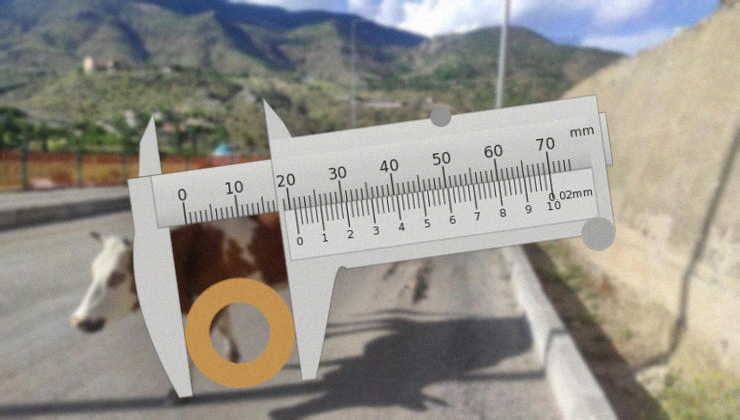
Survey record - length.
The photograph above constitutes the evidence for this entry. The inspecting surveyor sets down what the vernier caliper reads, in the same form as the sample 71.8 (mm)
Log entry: 21.0 (mm)
